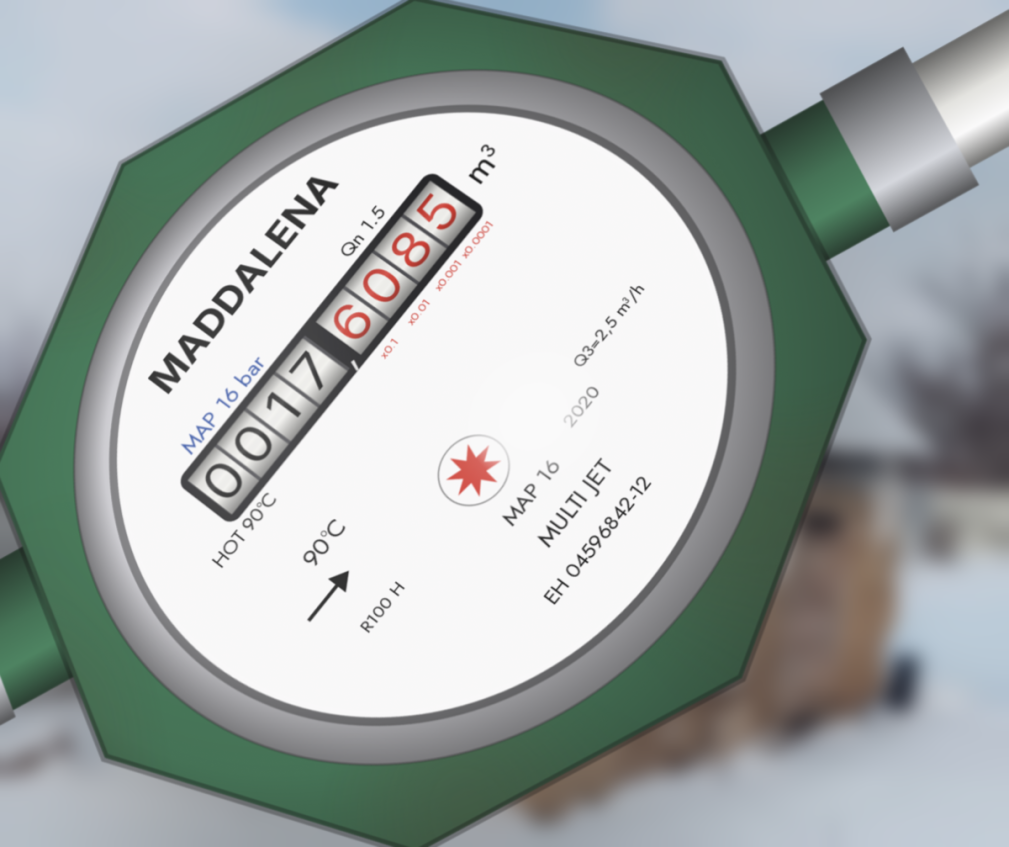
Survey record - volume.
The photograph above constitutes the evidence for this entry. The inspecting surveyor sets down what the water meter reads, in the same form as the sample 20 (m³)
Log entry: 17.6085 (m³)
